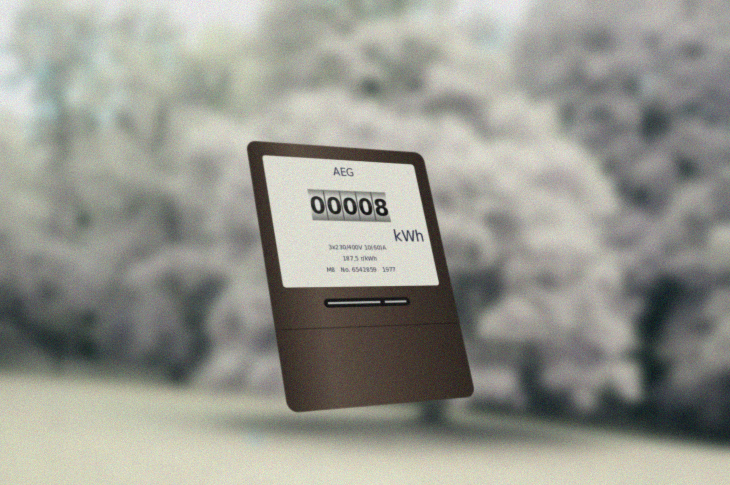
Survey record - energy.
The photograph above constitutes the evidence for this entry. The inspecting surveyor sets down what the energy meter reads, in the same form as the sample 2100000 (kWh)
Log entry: 8 (kWh)
